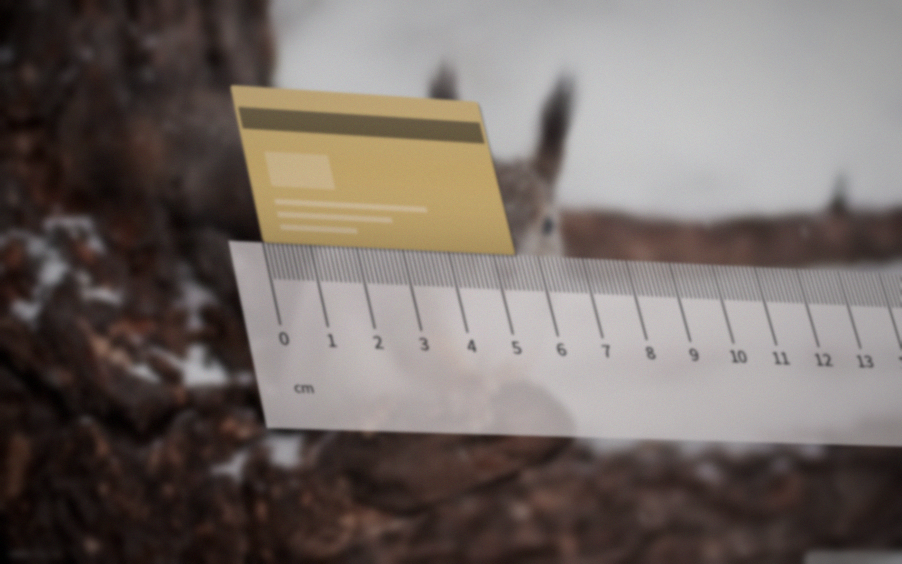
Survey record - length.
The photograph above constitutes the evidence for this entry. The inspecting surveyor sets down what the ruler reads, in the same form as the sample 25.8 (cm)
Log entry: 5.5 (cm)
